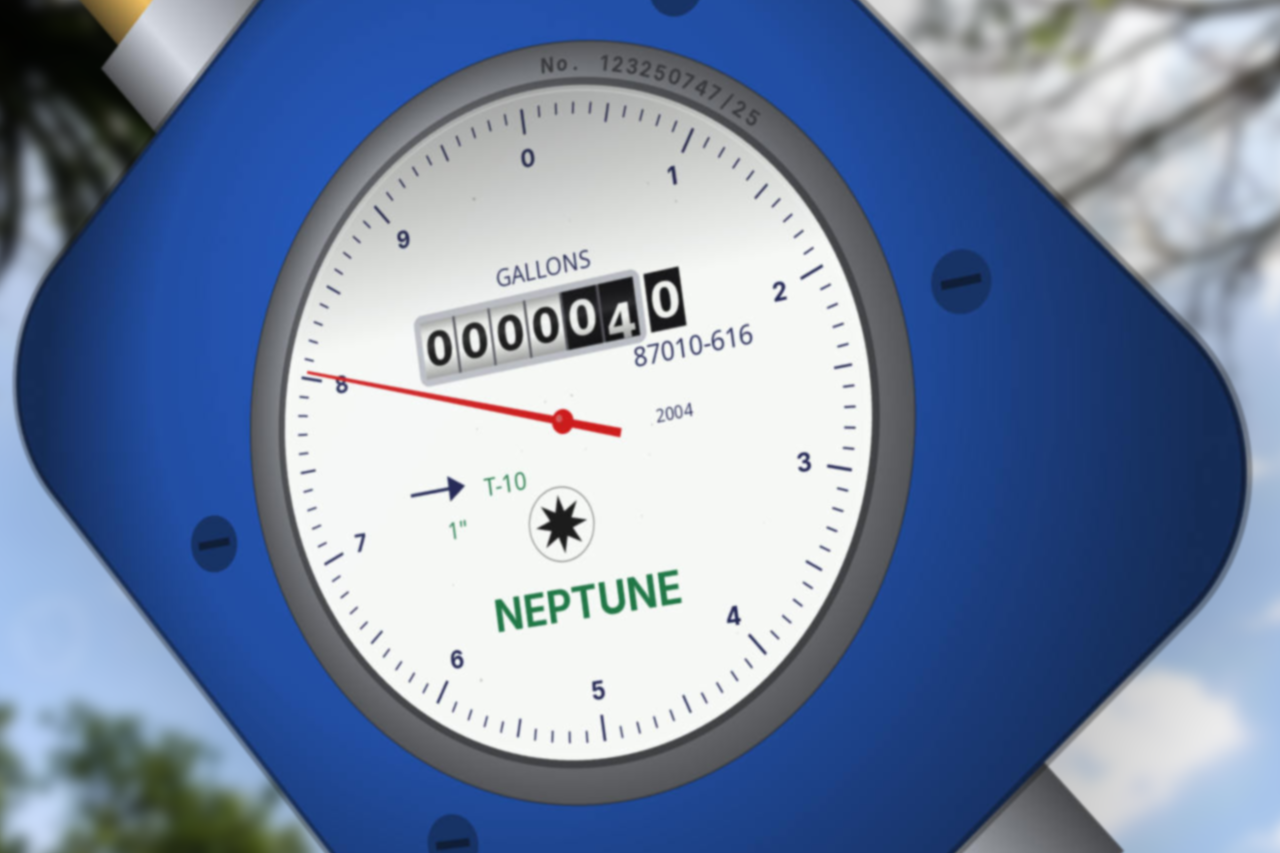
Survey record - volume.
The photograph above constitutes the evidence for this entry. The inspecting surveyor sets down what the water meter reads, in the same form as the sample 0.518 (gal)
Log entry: 38.0 (gal)
